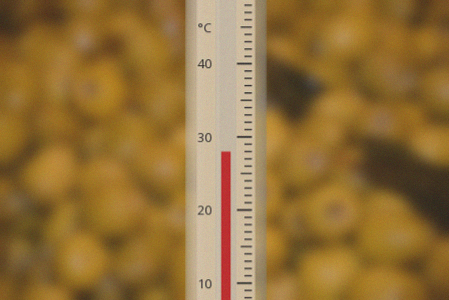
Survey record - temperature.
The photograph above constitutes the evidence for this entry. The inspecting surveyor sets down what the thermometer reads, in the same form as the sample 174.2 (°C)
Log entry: 28 (°C)
